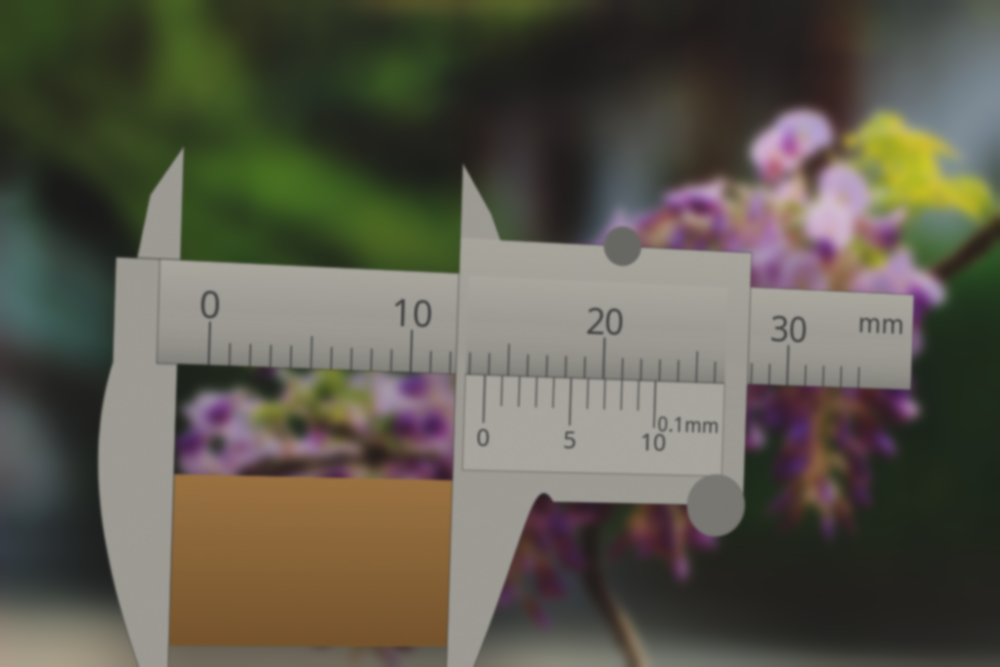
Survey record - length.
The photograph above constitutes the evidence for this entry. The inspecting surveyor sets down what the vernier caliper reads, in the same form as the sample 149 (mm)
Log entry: 13.8 (mm)
